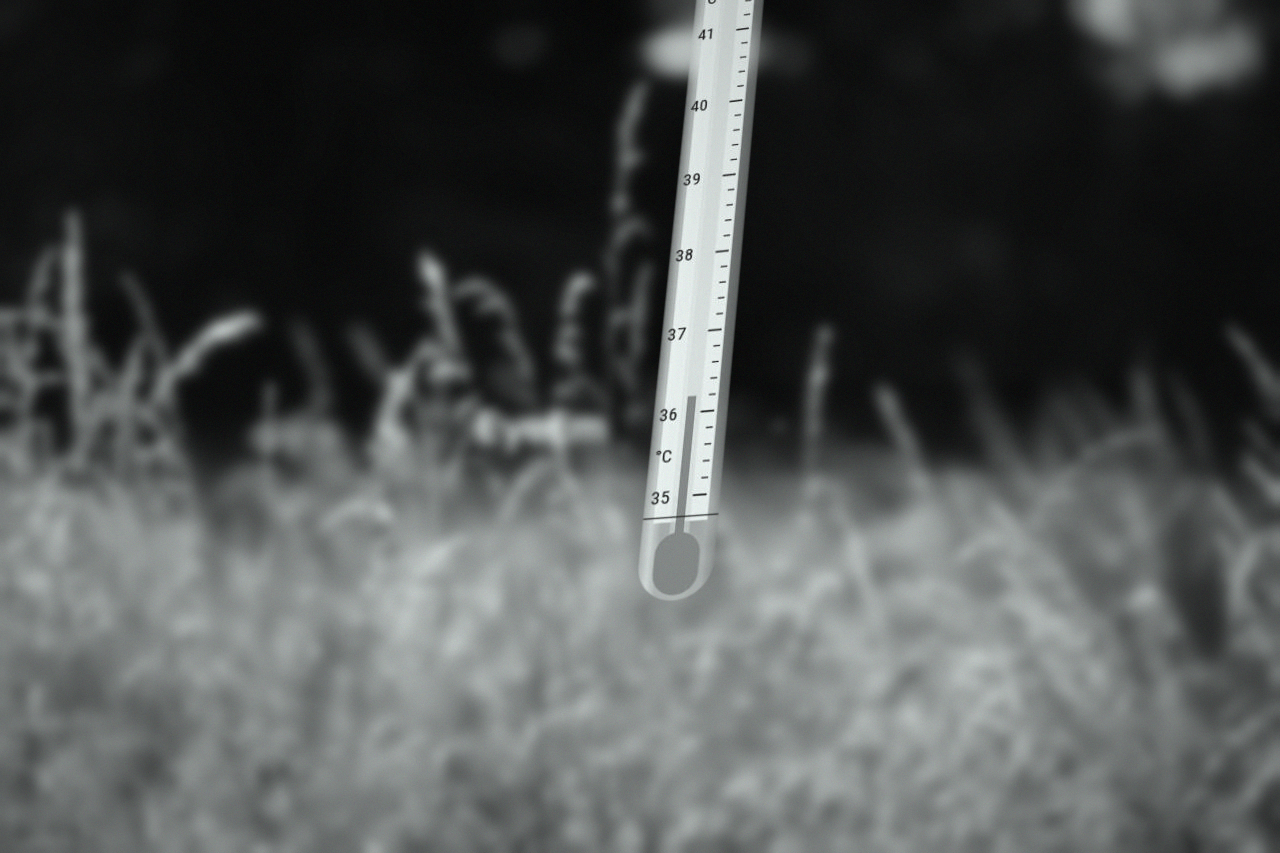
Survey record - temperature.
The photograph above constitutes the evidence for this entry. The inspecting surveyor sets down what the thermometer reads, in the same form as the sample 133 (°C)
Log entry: 36.2 (°C)
